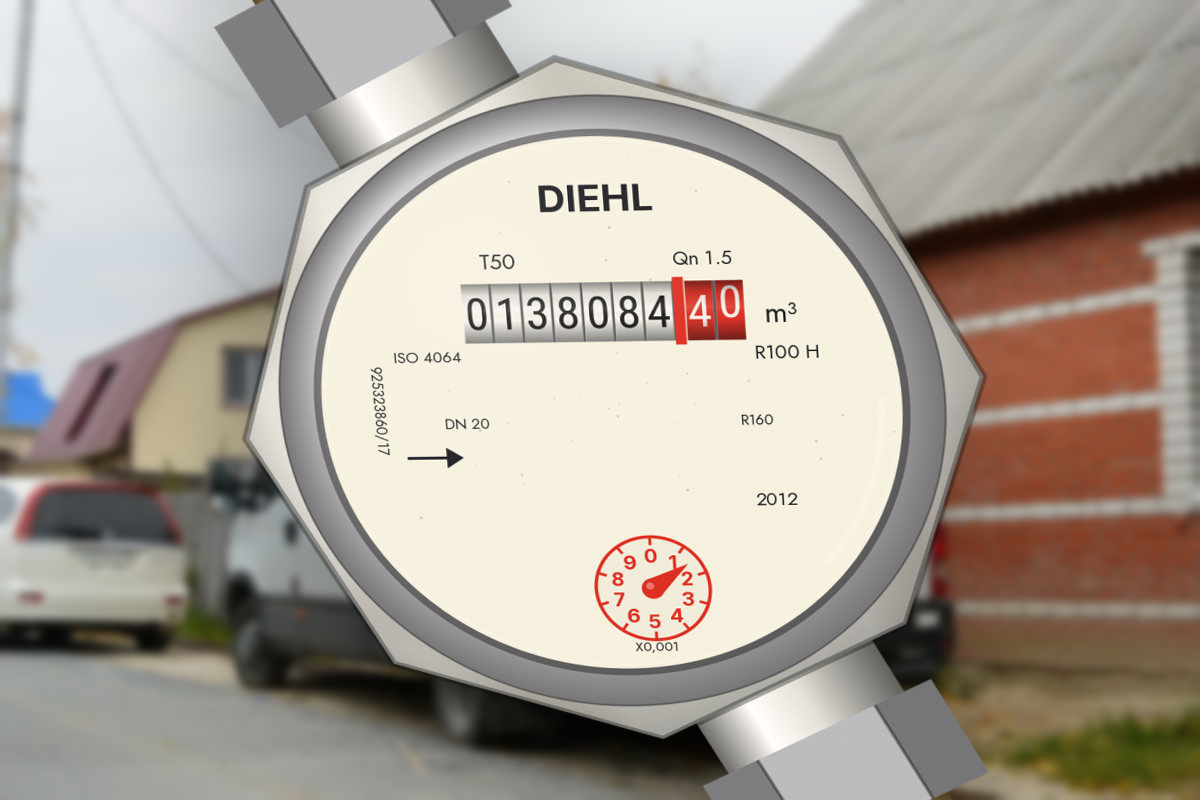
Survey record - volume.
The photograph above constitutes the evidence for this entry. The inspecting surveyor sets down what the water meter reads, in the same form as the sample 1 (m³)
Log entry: 138084.401 (m³)
